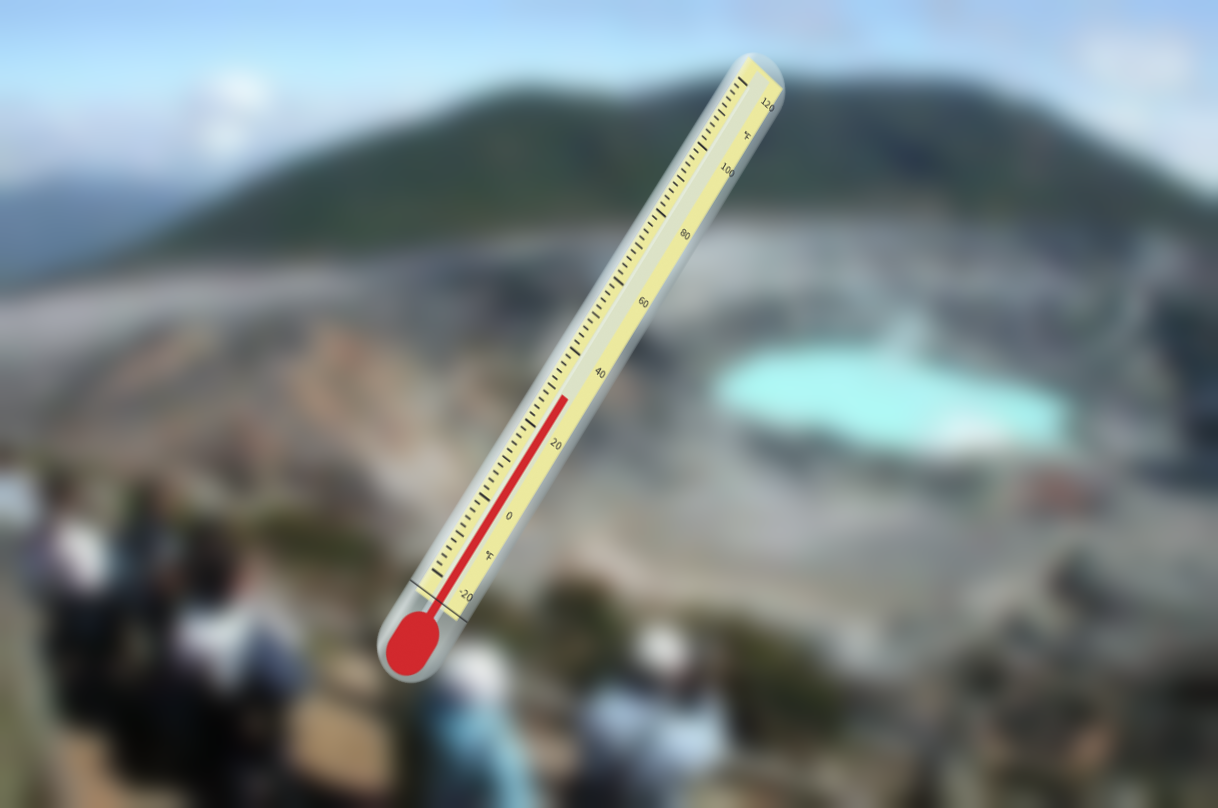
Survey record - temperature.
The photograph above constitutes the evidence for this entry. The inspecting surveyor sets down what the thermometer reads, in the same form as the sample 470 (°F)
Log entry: 30 (°F)
